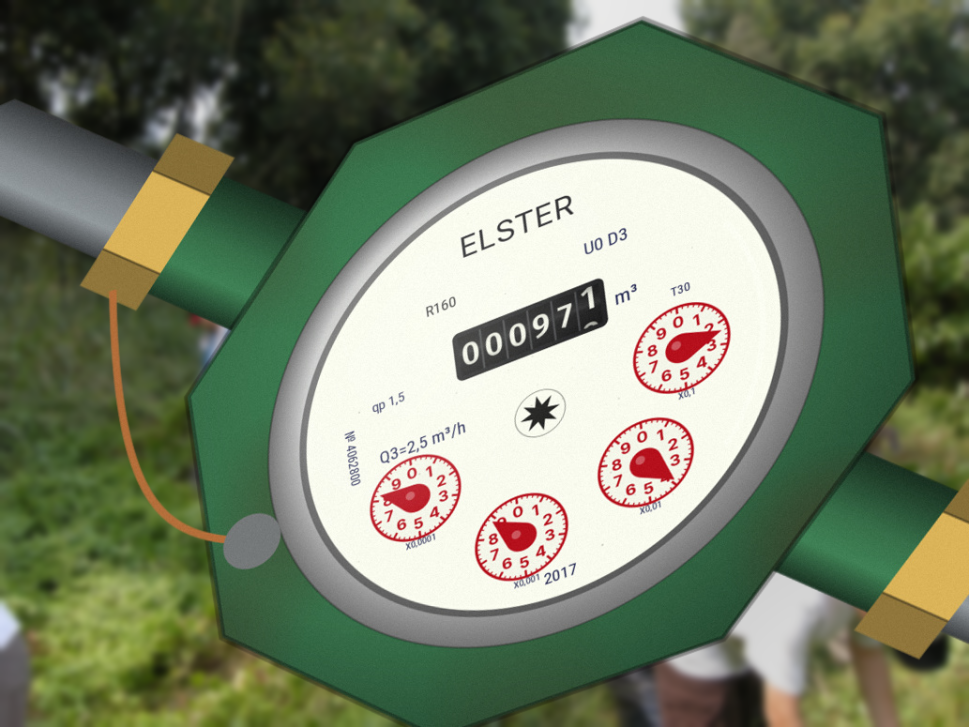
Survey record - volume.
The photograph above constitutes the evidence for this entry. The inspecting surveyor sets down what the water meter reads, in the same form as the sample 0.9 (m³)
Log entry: 971.2388 (m³)
